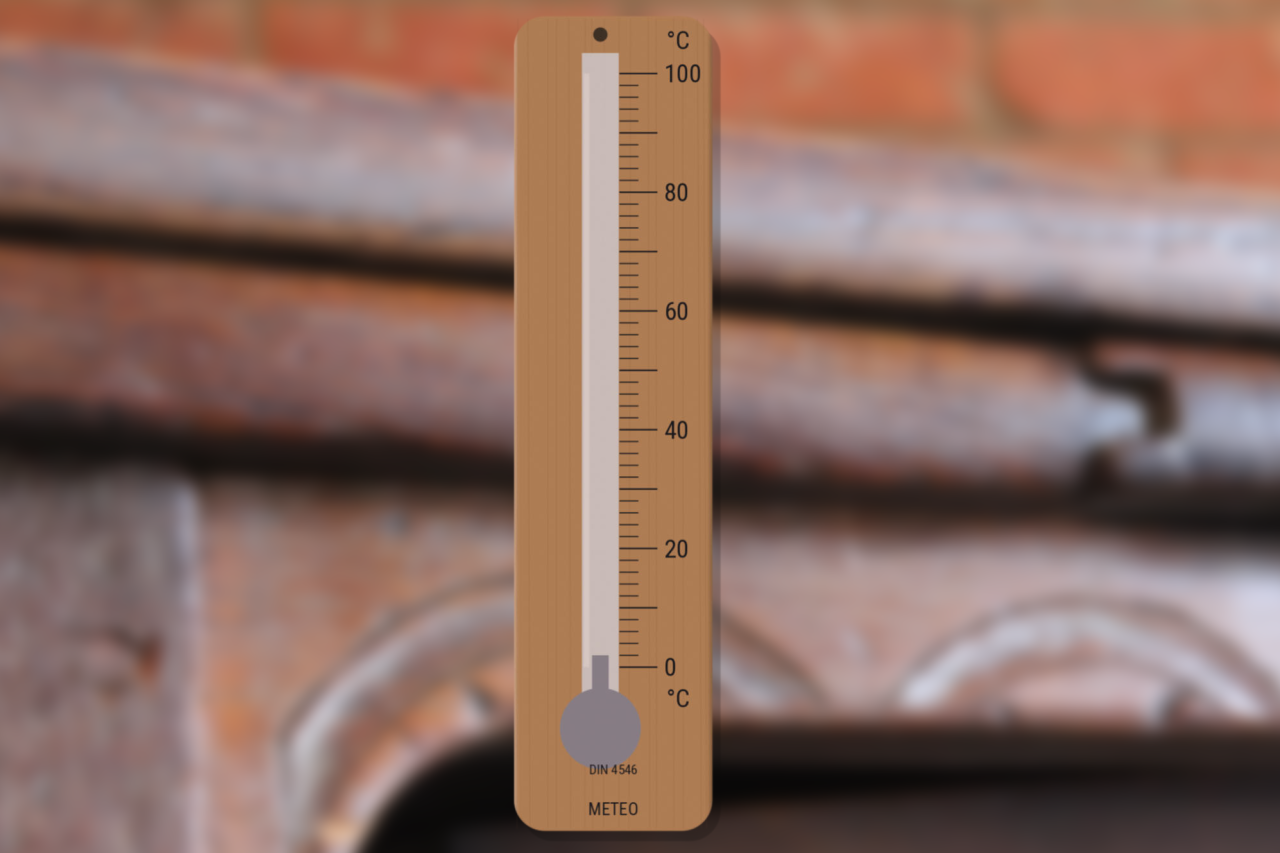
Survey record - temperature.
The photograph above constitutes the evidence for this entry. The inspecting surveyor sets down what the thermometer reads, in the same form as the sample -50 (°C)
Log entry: 2 (°C)
